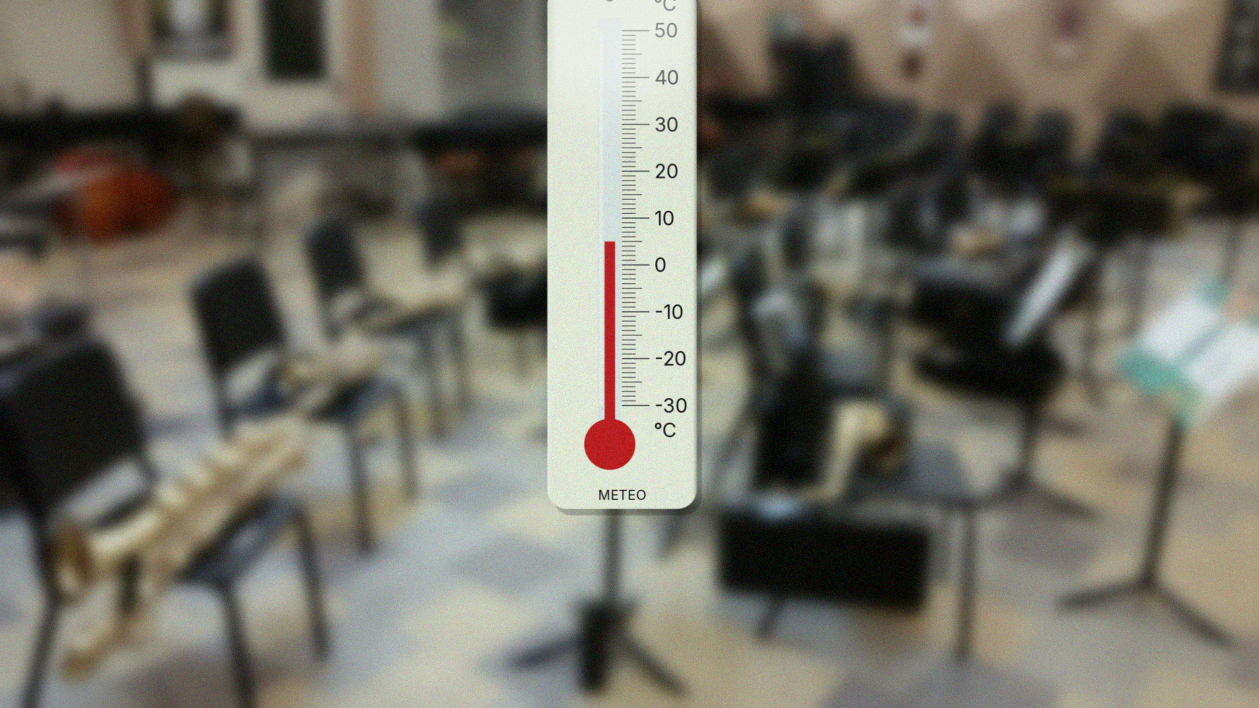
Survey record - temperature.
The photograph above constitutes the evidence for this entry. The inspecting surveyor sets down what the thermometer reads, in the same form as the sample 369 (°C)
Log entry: 5 (°C)
